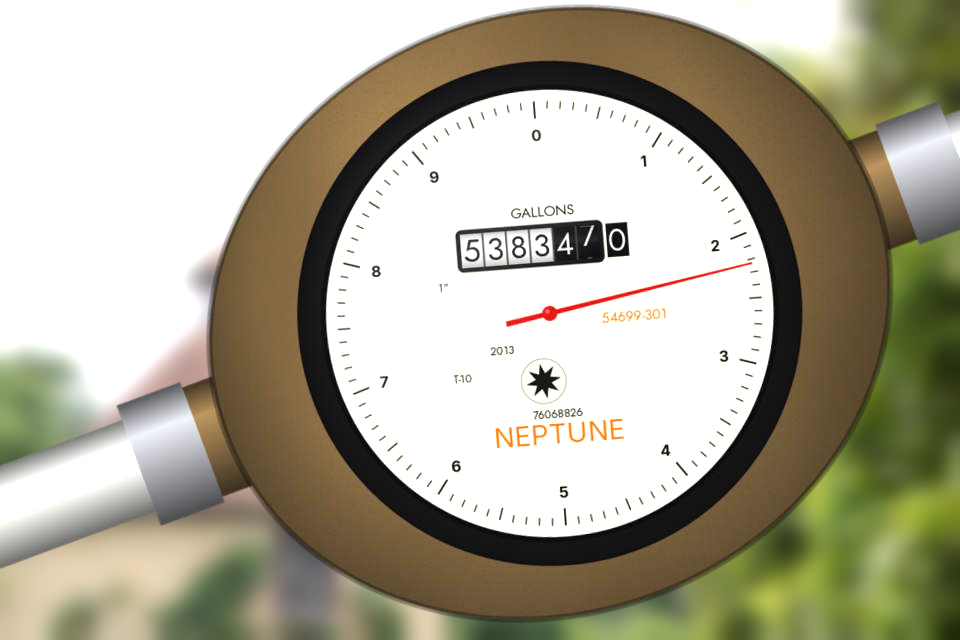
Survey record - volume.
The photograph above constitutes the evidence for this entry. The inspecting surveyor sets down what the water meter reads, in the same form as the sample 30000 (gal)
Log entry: 5383472.2 (gal)
